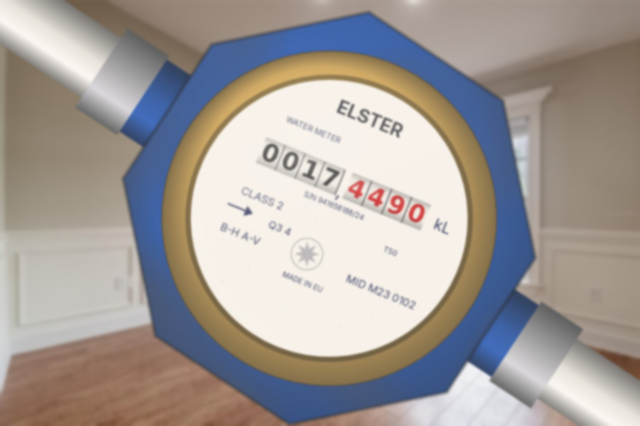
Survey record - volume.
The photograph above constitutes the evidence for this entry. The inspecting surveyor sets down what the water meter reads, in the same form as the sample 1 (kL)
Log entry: 17.4490 (kL)
